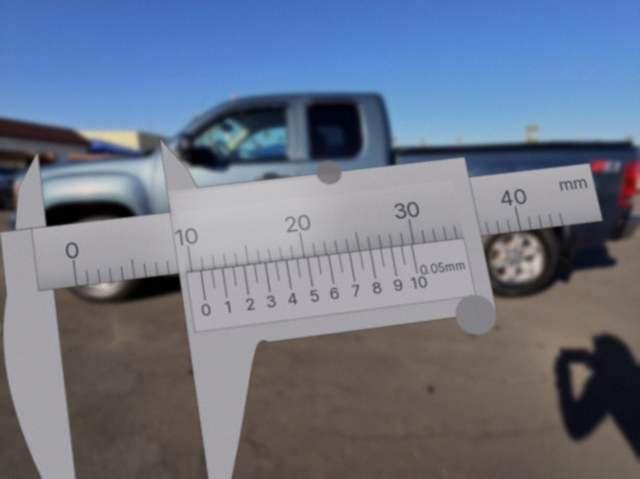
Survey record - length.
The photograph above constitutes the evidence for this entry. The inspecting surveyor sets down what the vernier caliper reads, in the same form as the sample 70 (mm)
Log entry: 10.8 (mm)
